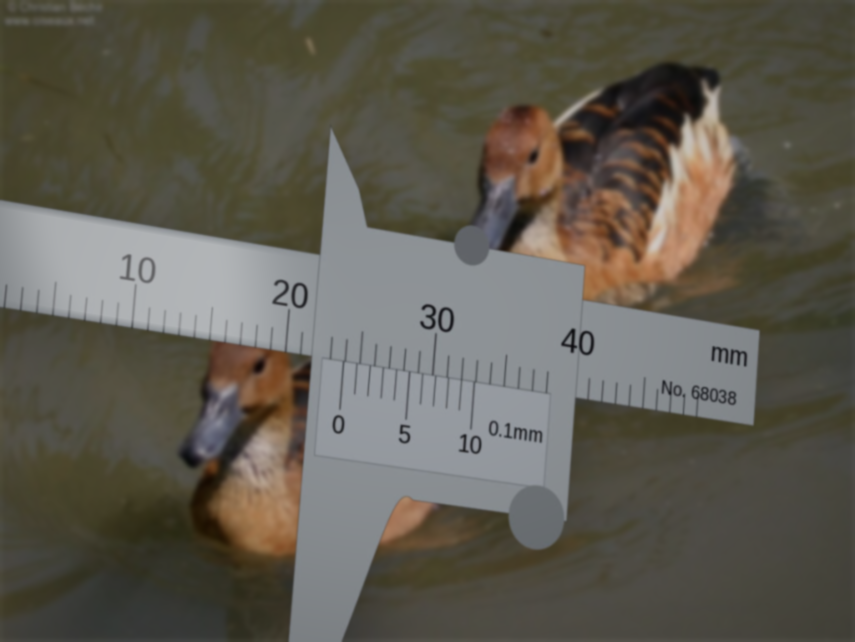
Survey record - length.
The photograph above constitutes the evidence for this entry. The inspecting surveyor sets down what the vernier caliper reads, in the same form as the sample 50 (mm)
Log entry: 23.9 (mm)
